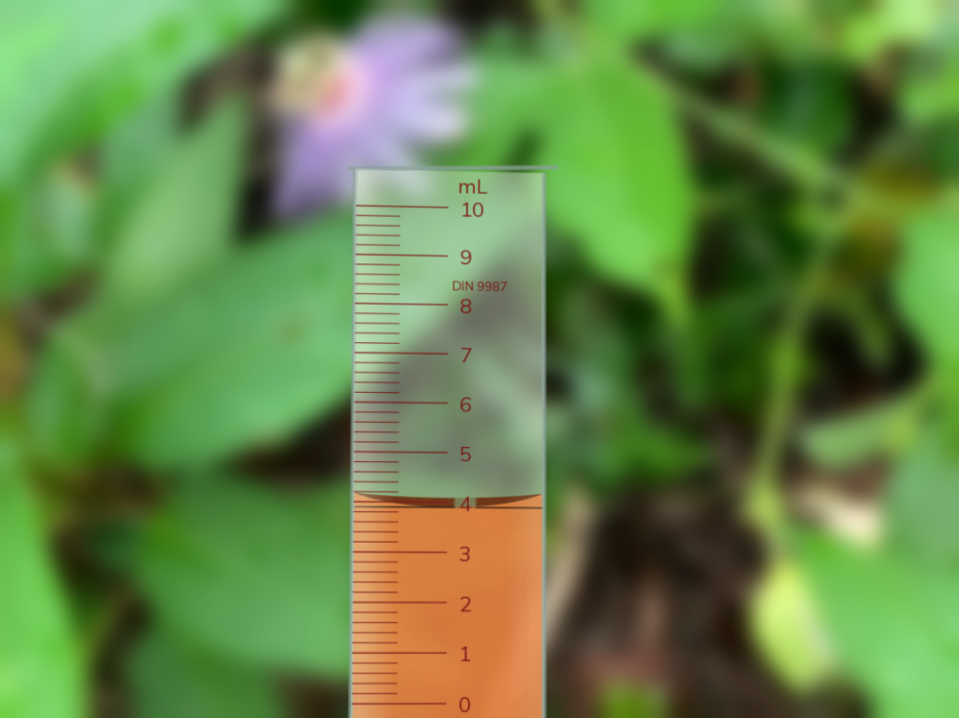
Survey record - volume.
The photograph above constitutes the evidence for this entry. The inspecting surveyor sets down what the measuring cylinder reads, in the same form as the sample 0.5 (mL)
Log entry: 3.9 (mL)
